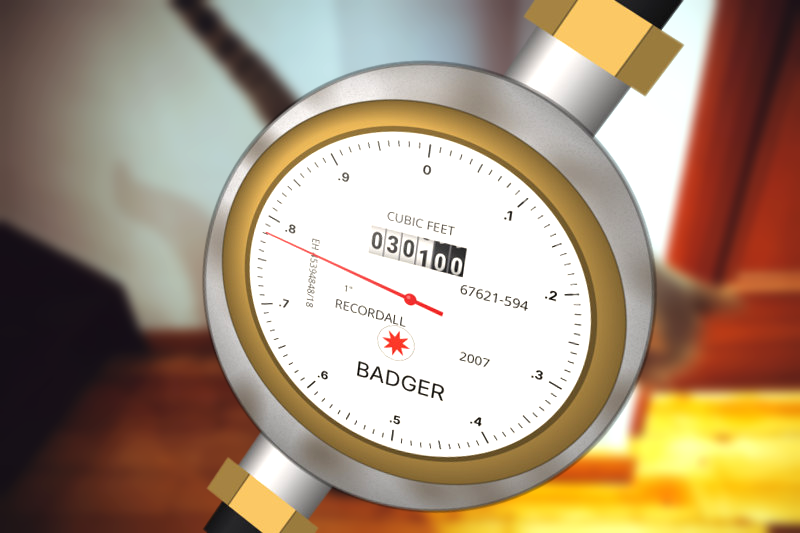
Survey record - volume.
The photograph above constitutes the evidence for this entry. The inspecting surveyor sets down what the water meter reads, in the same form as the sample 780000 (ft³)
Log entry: 30099.78 (ft³)
